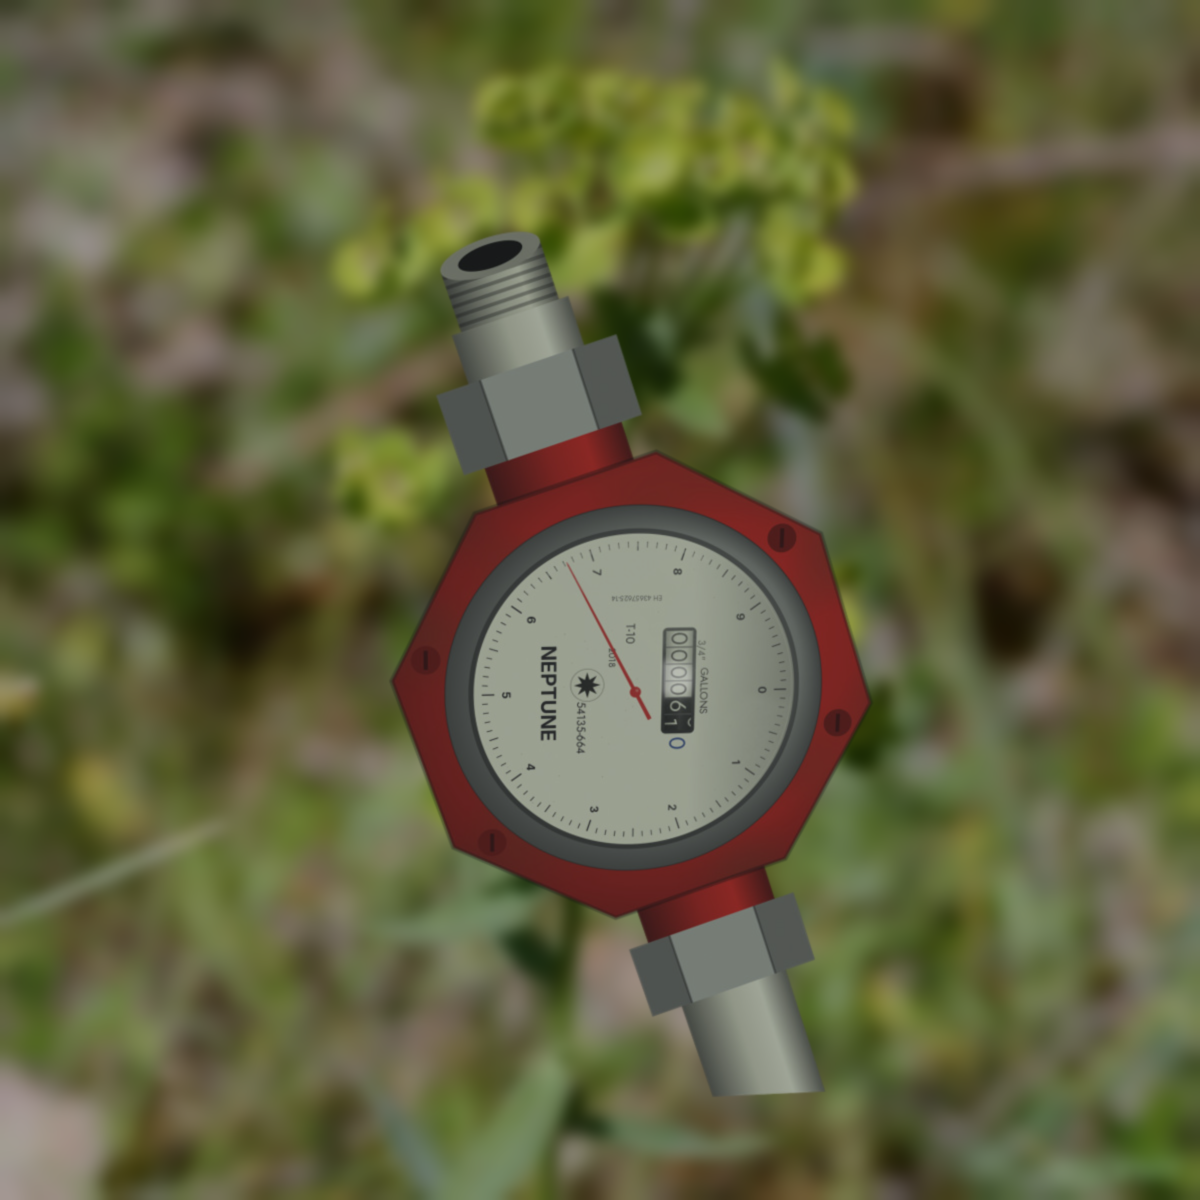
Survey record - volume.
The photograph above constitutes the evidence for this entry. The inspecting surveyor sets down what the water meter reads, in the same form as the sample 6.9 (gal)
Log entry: 606.7 (gal)
